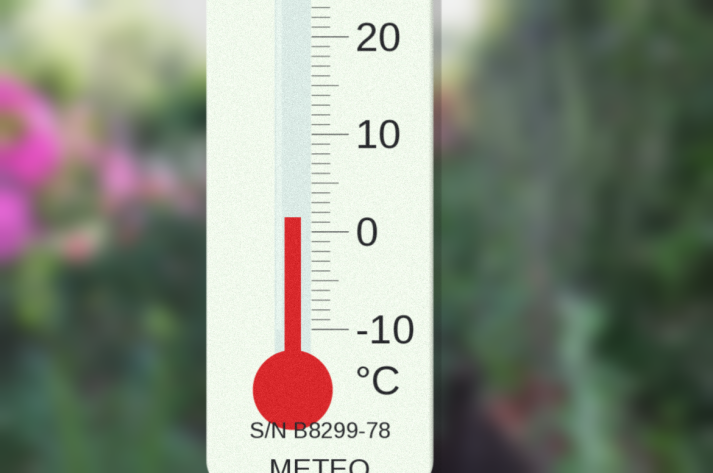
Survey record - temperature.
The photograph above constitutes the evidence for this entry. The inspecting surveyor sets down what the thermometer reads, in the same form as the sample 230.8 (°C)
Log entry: 1.5 (°C)
